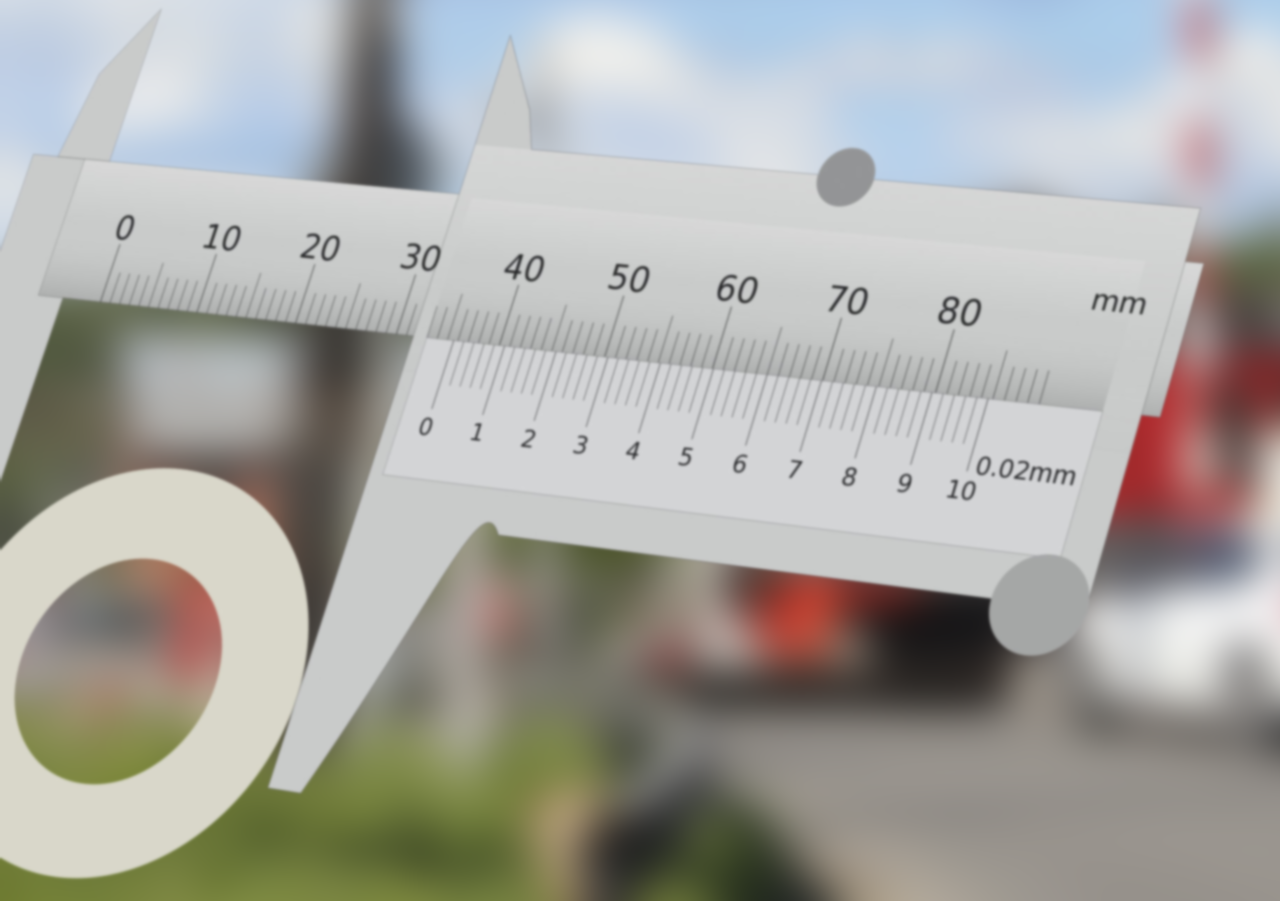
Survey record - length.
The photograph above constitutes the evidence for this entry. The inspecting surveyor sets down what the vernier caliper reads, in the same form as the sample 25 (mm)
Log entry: 35.6 (mm)
